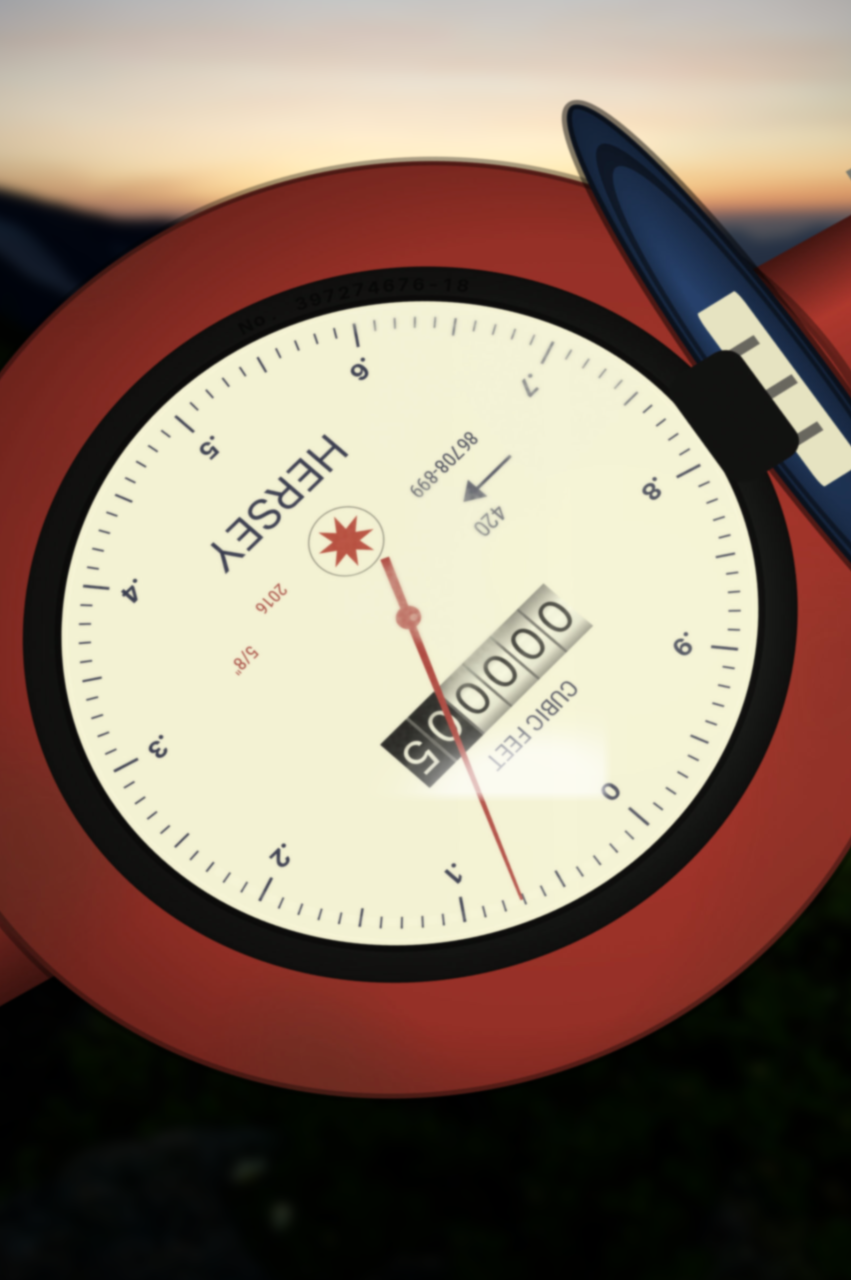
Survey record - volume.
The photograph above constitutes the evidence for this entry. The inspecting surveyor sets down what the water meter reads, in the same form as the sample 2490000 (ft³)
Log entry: 5.07 (ft³)
